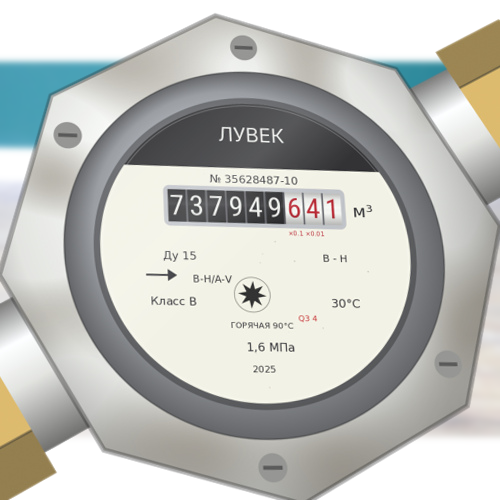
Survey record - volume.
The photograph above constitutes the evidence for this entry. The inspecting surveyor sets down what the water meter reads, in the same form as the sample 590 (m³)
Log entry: 737949.641 (m³)
